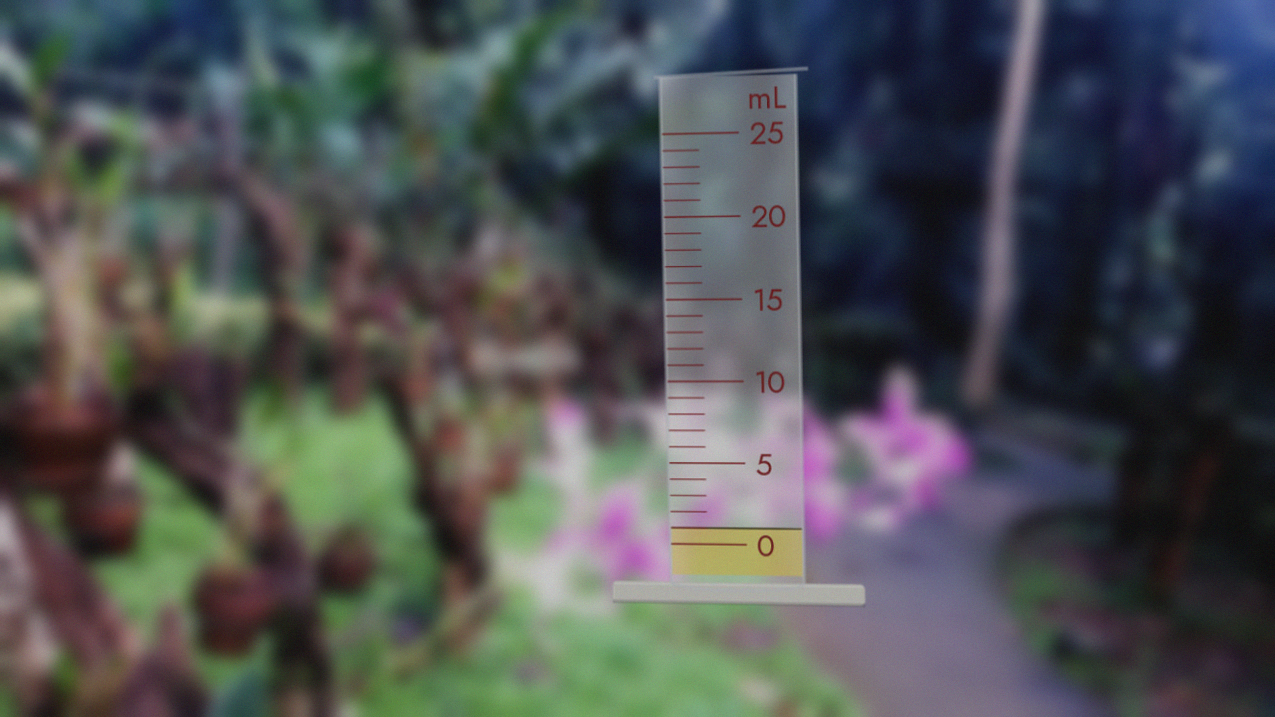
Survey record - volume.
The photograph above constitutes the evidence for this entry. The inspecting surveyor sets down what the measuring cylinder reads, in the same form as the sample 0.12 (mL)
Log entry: 1 (mL)
